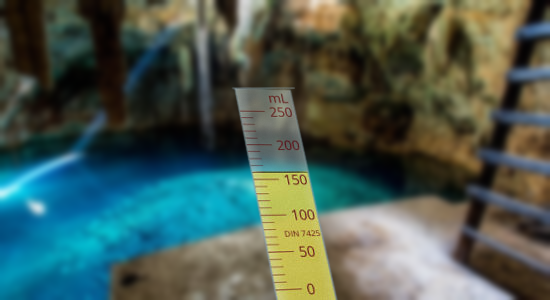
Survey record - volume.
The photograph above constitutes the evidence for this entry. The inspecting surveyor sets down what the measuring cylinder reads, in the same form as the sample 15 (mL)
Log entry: 160 (mL)
